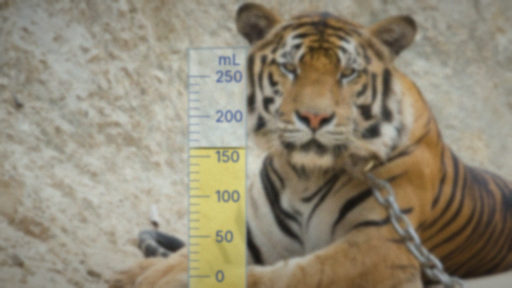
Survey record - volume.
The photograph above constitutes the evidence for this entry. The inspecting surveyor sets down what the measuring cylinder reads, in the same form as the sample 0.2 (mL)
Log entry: 160 (mL)
